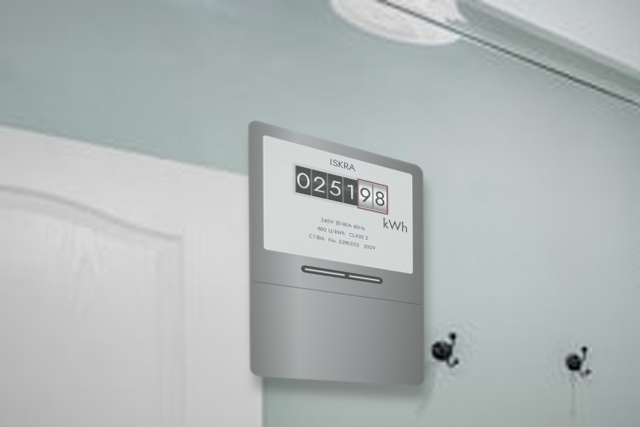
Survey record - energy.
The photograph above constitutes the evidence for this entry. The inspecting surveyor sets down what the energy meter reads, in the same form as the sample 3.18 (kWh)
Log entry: 251.98 (kWh)
